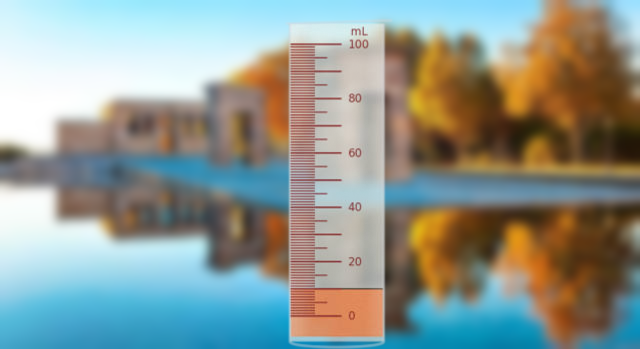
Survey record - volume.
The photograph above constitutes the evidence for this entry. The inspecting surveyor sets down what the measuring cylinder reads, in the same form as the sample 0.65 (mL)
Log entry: 10 (mL)
